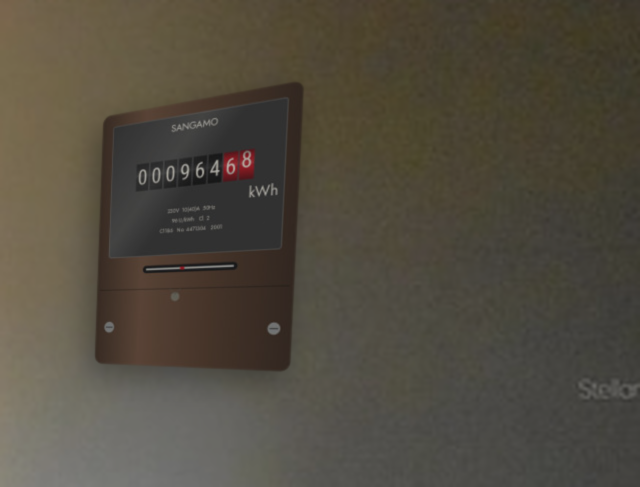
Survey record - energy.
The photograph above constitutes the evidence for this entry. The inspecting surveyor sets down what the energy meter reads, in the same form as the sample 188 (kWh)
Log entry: 964.68 (kWh)
